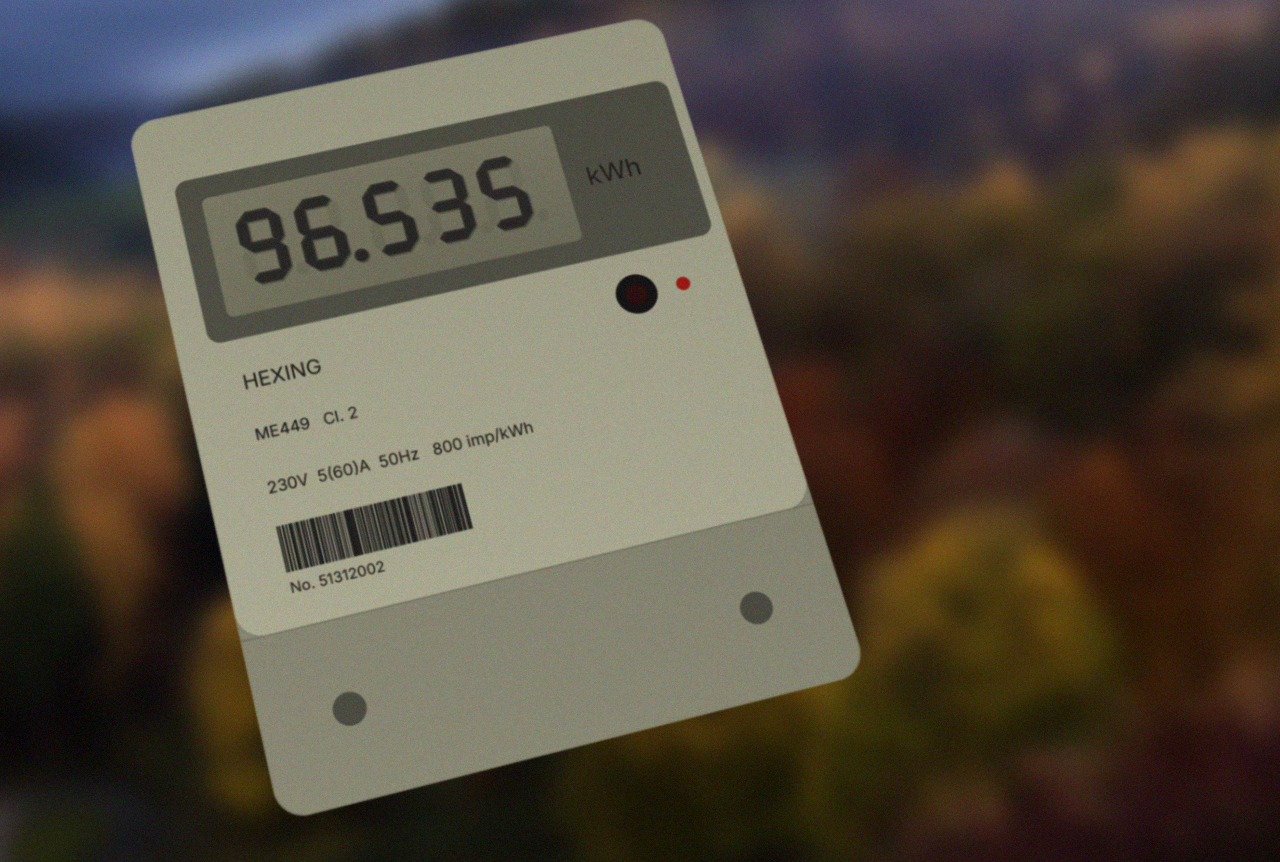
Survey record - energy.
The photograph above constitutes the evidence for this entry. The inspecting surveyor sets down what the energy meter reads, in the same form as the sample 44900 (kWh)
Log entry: 96.535 (kWh)
